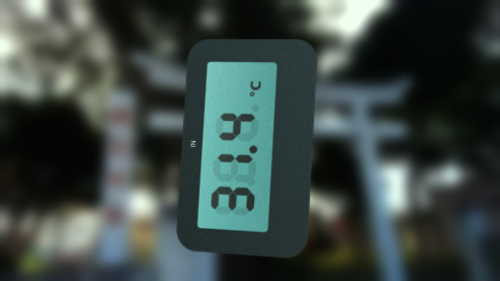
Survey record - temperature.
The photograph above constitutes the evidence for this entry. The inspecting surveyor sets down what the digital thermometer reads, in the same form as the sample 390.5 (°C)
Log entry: 31.4 (°C)
